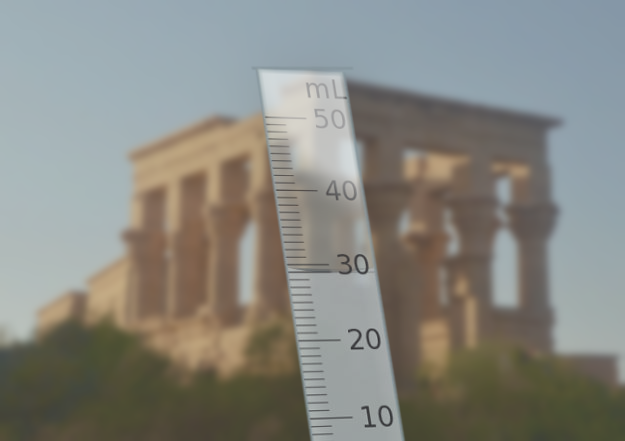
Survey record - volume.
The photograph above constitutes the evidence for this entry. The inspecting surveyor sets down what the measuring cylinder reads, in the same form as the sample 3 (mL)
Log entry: 29 (mL)
